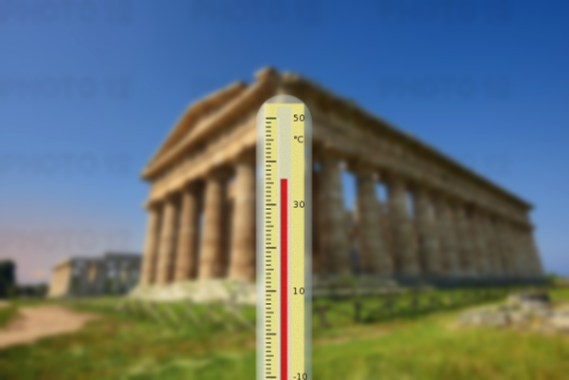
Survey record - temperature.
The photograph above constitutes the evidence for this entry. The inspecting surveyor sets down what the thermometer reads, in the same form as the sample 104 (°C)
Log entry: 36 (°C)
